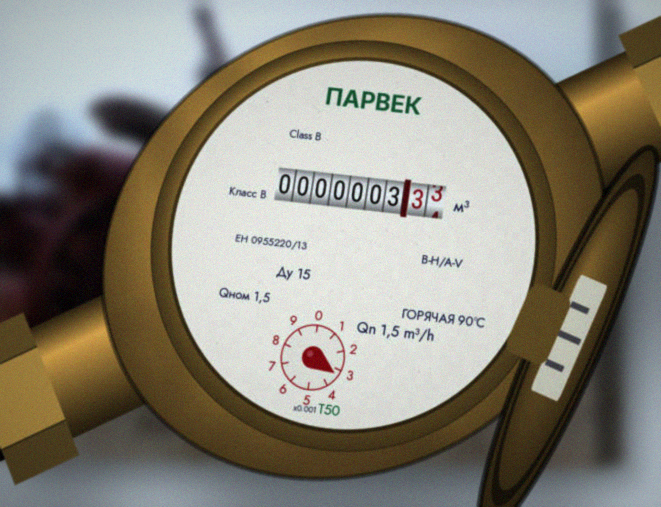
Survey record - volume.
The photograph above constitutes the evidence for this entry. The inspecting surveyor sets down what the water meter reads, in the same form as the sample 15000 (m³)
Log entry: 3.333 (m³)
